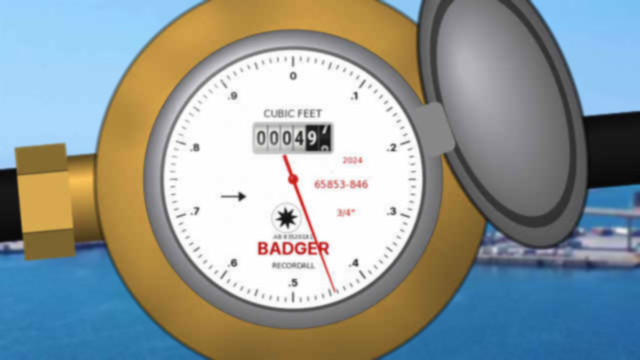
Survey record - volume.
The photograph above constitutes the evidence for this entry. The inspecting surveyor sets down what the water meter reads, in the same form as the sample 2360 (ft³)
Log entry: 497.44 (ft³)
